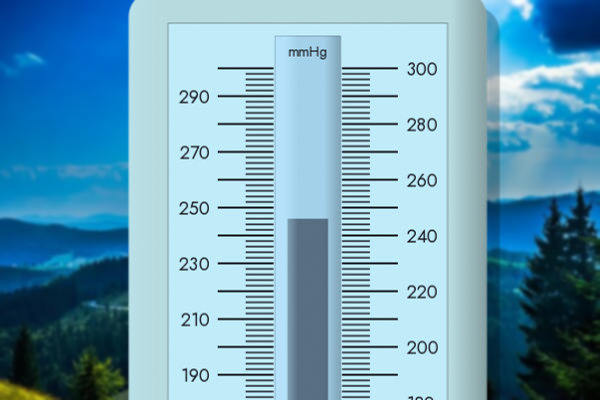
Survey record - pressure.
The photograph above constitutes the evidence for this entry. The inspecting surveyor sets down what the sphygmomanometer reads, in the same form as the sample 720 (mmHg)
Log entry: 246 (mmHg)
